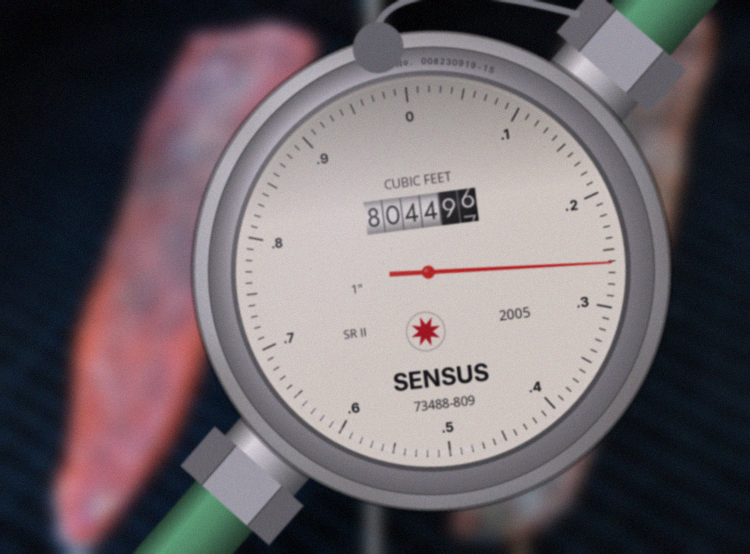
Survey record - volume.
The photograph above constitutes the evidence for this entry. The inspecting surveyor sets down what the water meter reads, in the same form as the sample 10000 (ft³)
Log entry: 804496.26 (ft³)
